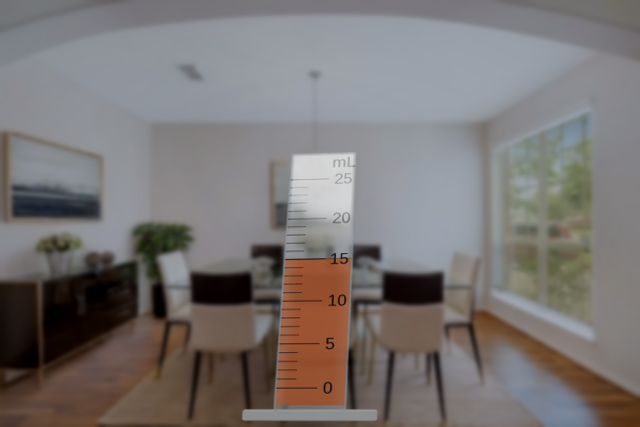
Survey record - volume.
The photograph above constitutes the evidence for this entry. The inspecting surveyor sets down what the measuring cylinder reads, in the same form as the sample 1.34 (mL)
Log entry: 15 (mL)
